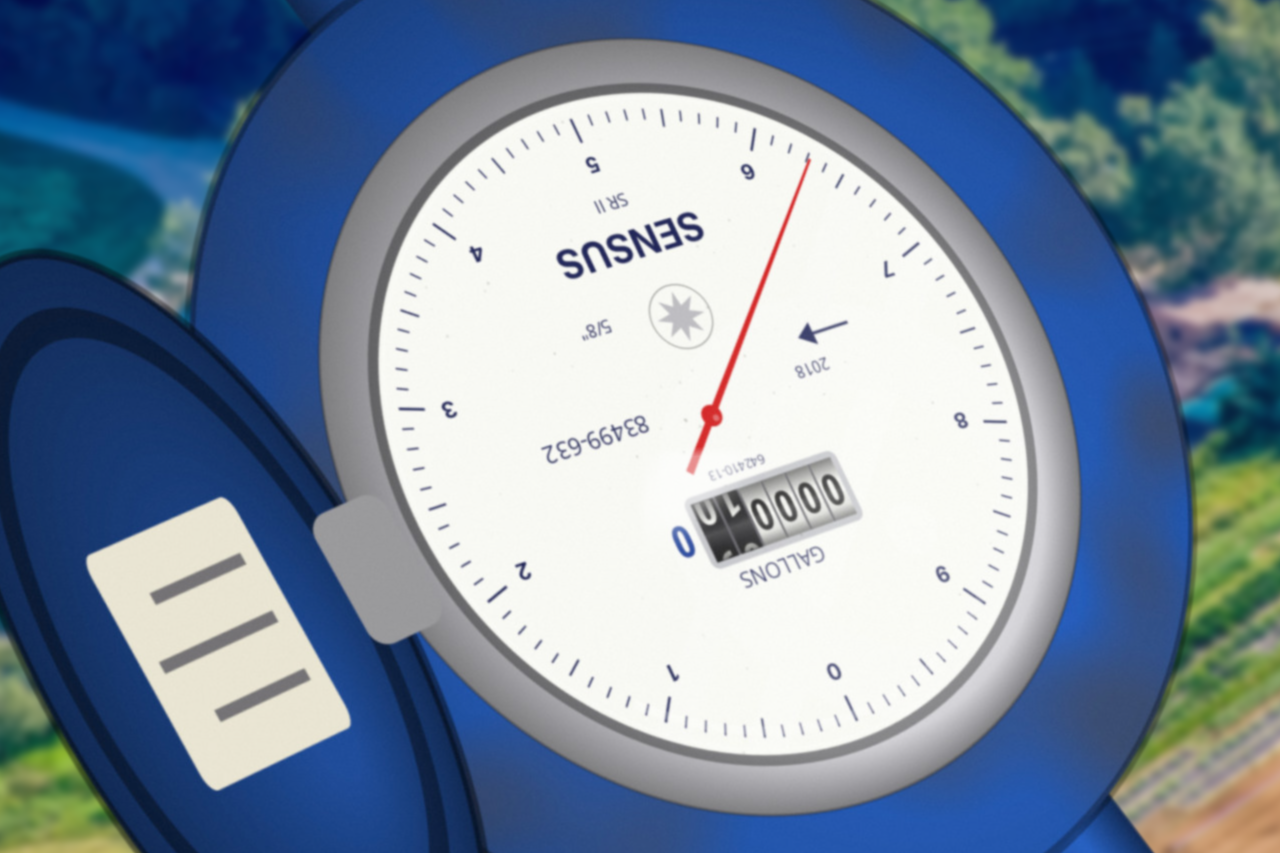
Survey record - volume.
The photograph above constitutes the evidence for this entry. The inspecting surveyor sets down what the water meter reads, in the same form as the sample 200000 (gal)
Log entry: 96.3 (gal)
